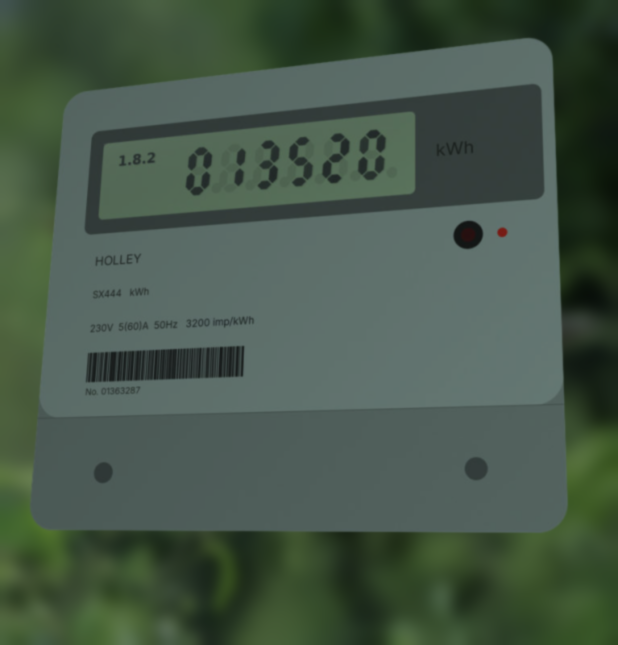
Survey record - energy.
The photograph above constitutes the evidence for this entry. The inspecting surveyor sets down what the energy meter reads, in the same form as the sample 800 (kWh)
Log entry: 13520 (kWh)
